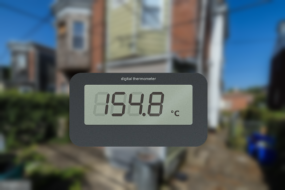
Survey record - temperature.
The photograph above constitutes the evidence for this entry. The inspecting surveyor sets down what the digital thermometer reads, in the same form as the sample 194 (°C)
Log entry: 154.8 (°C)
